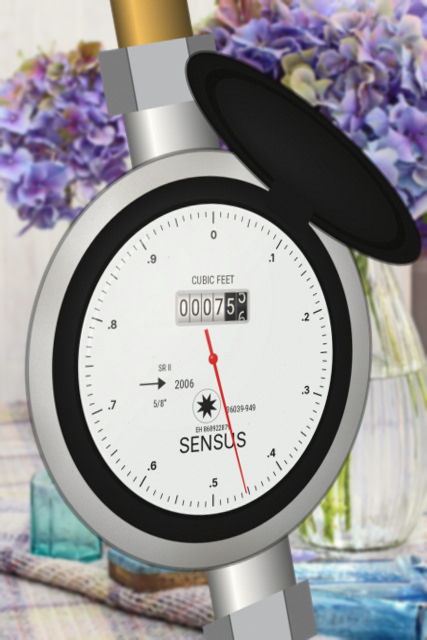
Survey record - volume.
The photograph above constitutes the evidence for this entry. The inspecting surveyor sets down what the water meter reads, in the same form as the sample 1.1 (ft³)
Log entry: 755.45 (ft³)
